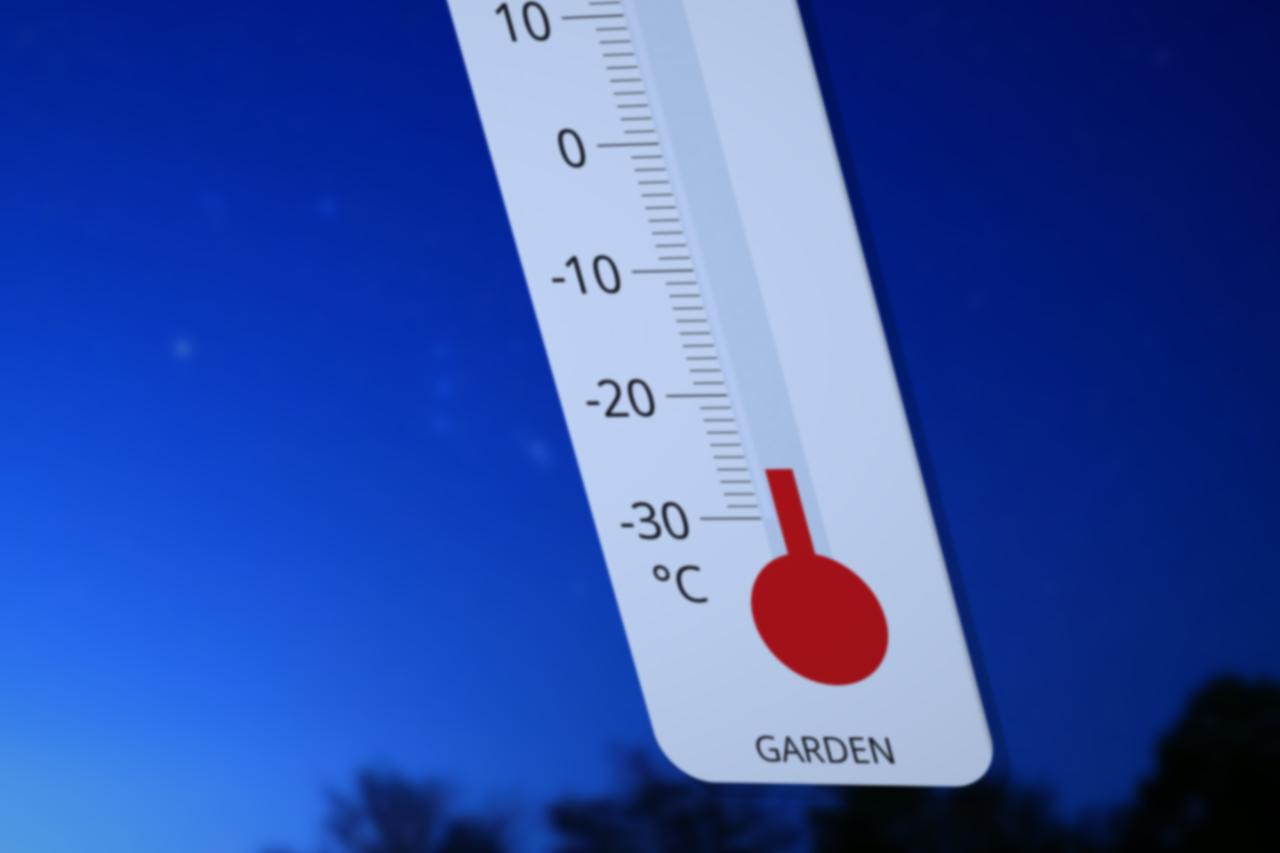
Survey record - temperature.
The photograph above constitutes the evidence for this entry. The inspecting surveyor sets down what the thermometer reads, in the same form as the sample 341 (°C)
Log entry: -26 (°C)
